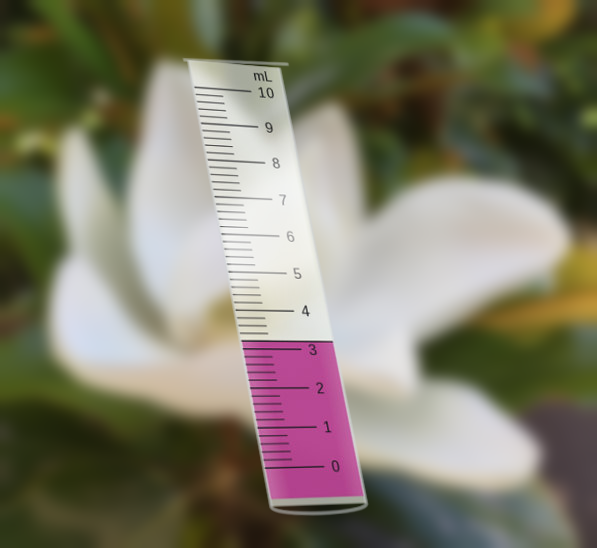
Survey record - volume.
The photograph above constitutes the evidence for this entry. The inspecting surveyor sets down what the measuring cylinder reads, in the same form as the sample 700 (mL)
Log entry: 3.2 (mL)
